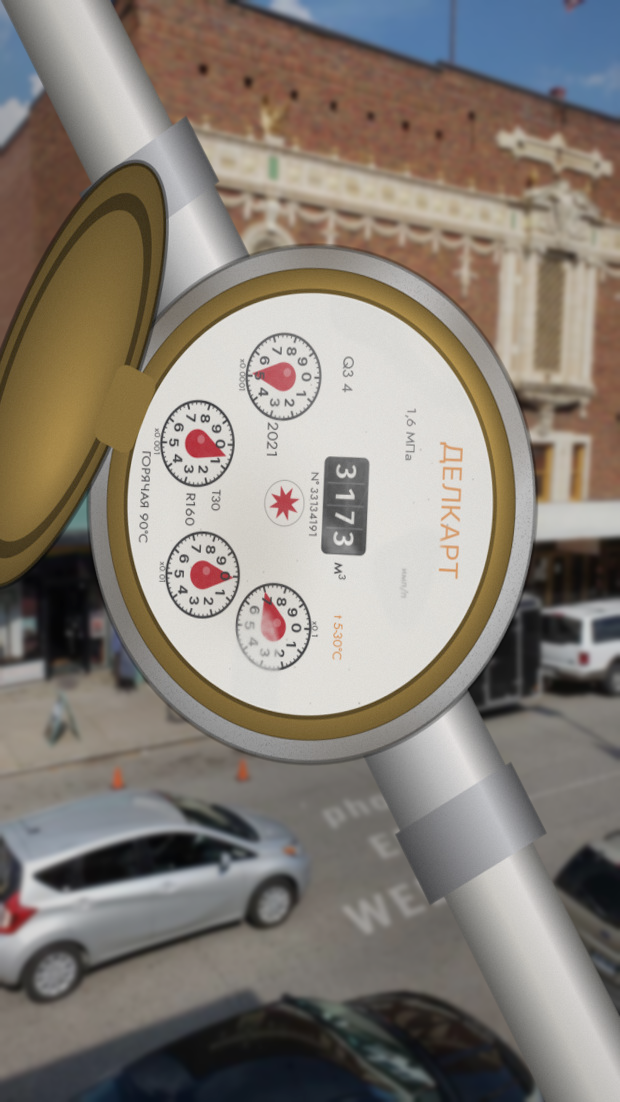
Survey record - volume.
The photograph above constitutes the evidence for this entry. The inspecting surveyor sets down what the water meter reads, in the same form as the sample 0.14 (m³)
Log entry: 3173.7005 (m³)
